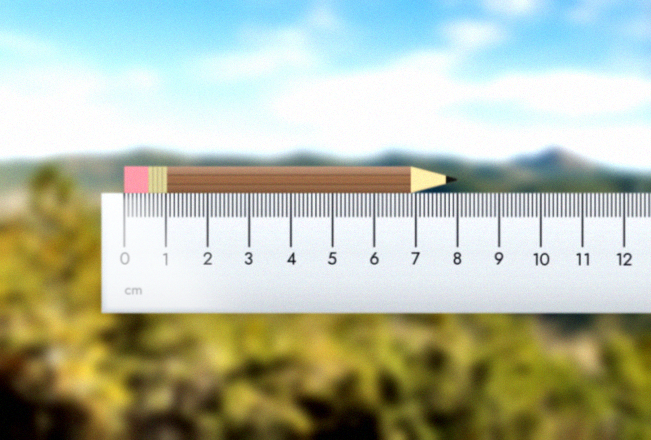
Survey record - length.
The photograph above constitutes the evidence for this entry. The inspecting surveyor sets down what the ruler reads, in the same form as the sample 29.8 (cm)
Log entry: 8 (cm)
